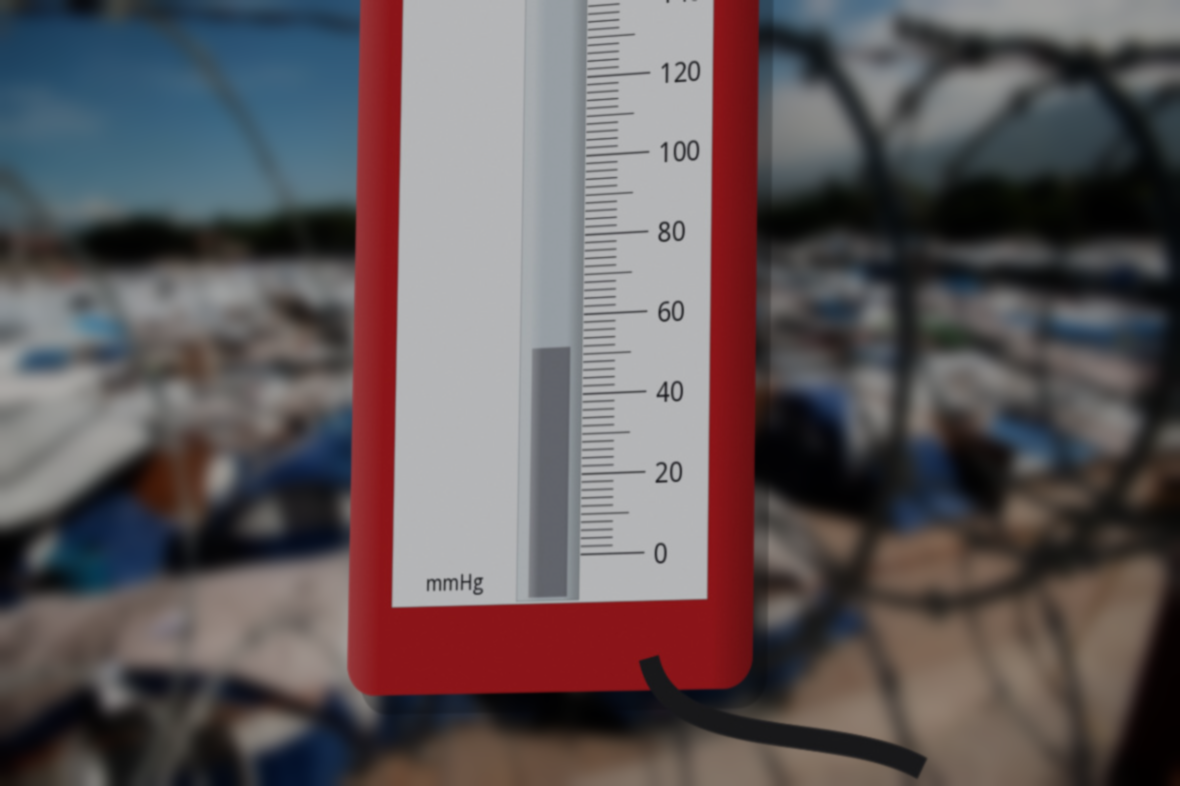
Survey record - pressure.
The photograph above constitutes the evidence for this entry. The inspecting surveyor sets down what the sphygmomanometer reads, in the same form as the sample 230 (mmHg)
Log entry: 52 (mmHg)
